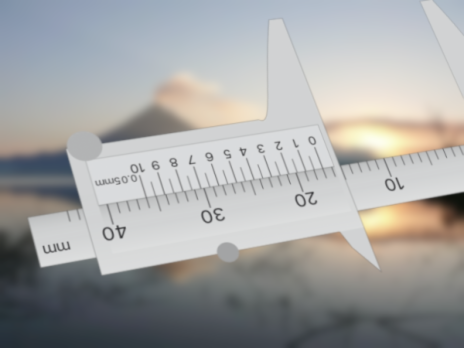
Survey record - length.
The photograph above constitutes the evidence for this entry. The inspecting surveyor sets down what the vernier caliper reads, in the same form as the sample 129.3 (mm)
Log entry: 17.0 (mm)
